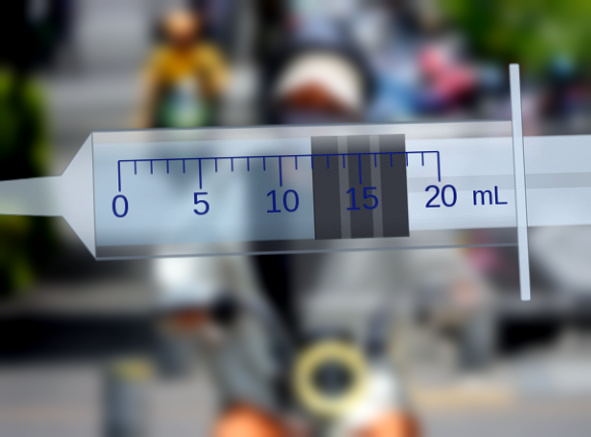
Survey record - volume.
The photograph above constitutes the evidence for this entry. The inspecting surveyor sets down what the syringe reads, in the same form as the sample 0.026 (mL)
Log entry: 12 (mL)
